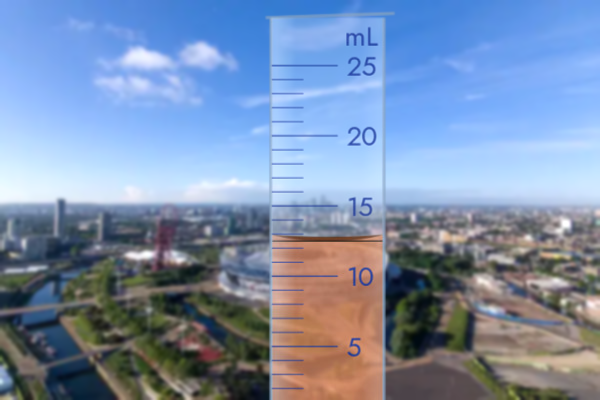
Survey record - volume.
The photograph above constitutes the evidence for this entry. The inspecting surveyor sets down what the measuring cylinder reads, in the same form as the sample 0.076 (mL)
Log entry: 12.5 (mL)
